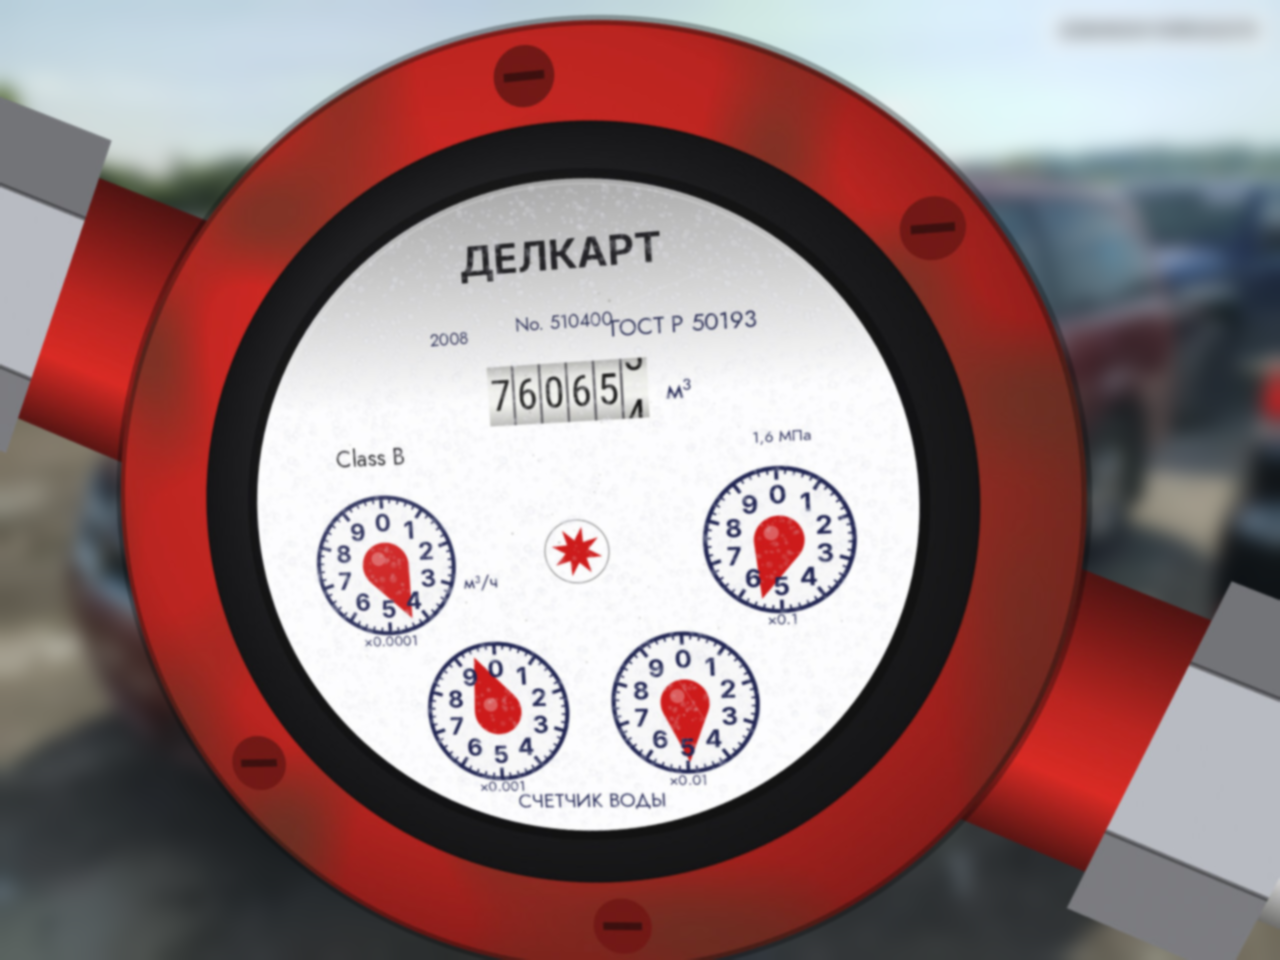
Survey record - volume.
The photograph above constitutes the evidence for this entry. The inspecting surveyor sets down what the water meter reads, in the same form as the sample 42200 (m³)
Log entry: 760653.5494 (m³)
